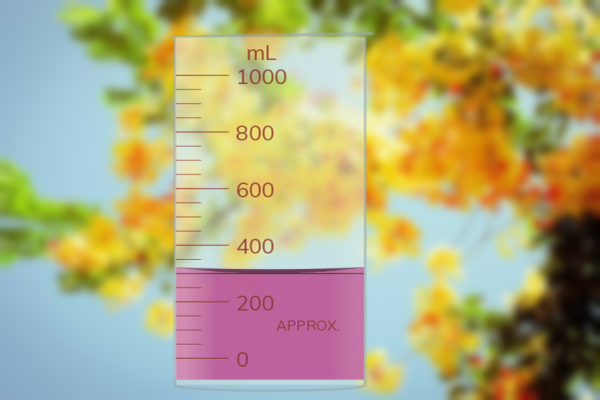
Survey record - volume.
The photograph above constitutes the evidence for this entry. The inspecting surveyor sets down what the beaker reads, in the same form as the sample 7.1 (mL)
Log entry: 300 (mL)
